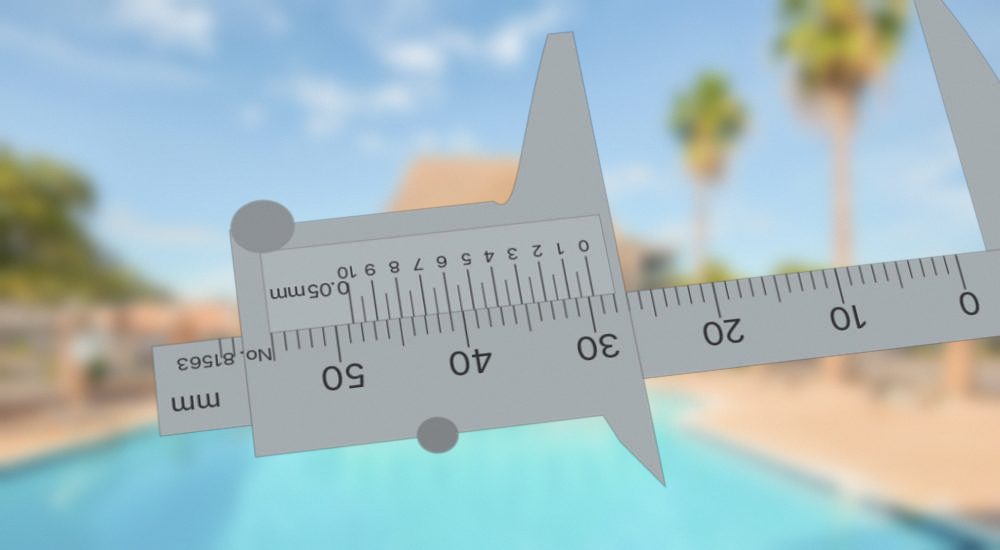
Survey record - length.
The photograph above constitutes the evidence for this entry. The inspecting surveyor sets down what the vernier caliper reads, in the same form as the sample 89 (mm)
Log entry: 29.6 (mm)
